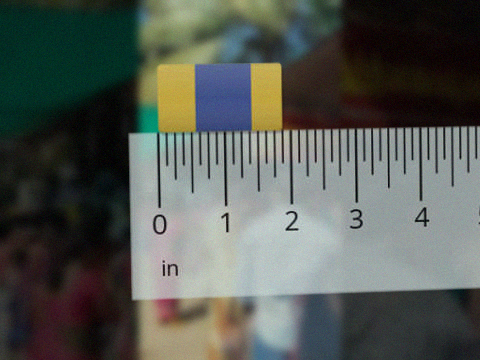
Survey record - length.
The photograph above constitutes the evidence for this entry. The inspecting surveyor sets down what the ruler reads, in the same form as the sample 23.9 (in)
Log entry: 1.875 (in)
